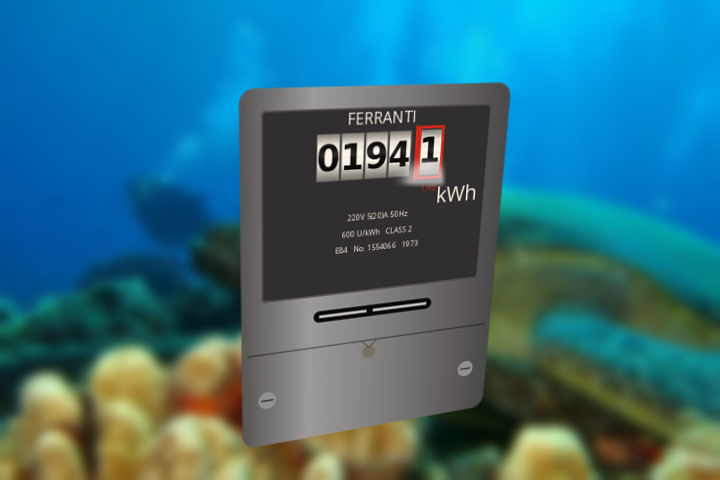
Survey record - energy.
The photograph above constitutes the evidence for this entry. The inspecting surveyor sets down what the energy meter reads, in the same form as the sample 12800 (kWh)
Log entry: 194.1 (kWh)
